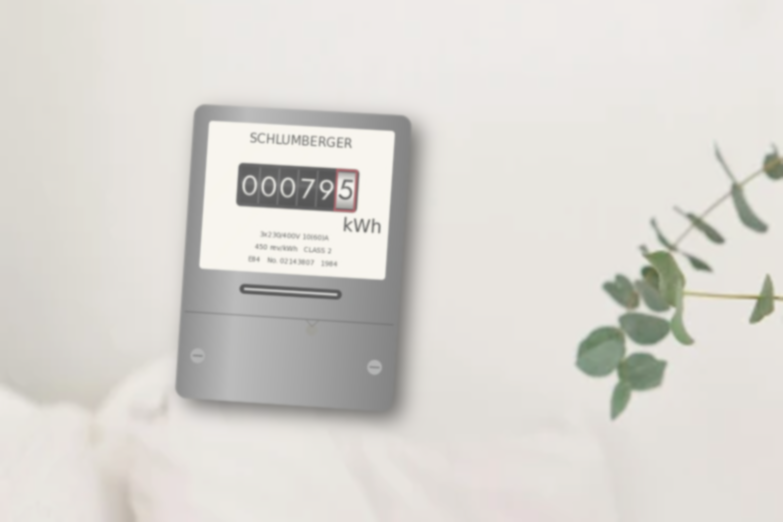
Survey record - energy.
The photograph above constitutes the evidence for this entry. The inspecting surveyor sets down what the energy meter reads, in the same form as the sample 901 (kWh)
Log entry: 79.5 (kWh)
